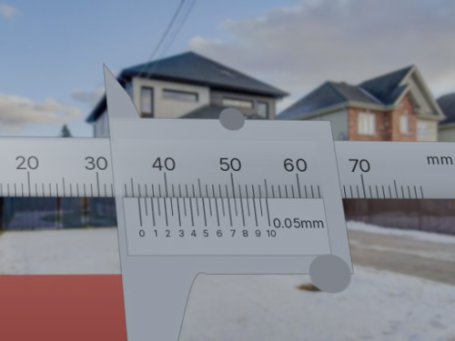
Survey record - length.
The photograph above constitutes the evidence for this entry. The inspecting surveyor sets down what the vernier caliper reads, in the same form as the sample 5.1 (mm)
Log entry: 35.8 (mm)
